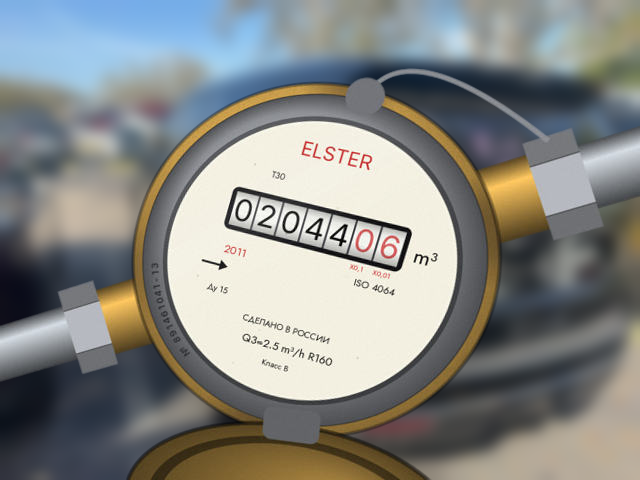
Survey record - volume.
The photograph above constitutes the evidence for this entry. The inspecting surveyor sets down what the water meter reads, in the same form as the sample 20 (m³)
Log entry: 2044.06 (m³)
